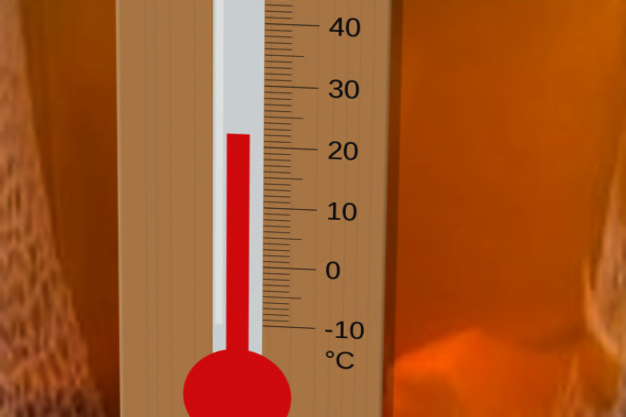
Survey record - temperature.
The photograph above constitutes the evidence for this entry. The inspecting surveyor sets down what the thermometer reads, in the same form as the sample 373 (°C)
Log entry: 22 (°C)
